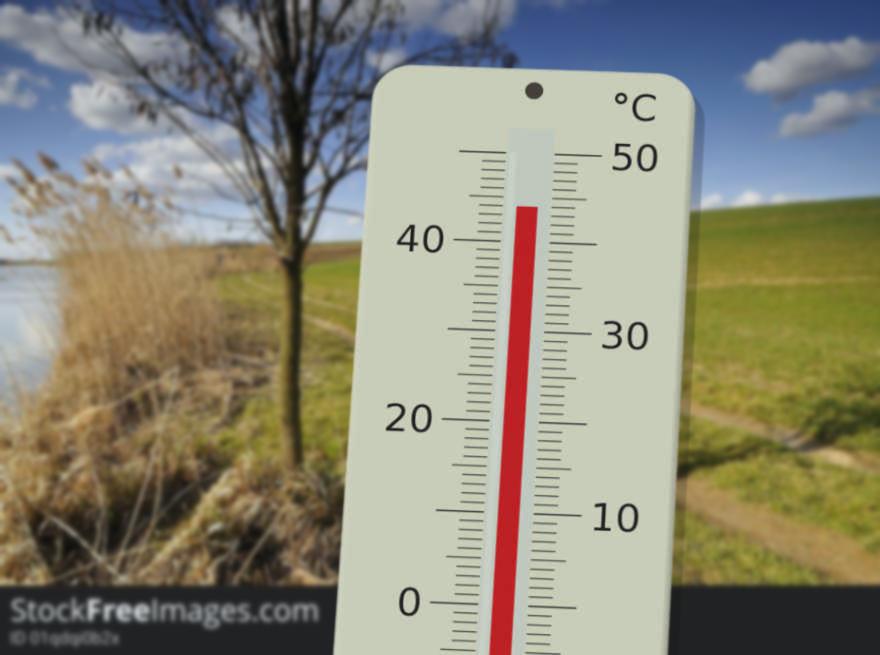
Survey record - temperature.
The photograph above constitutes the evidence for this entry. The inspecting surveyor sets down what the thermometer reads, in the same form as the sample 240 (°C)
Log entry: 44 (°C)
